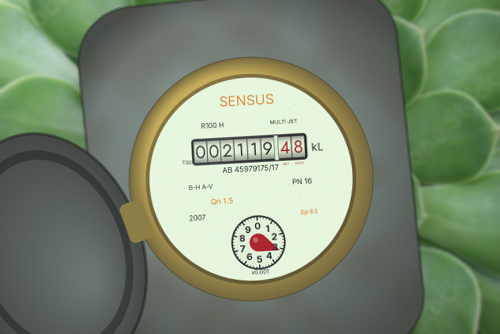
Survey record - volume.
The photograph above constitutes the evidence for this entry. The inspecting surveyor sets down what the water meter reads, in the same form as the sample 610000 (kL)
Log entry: 2119.483 (kL)
